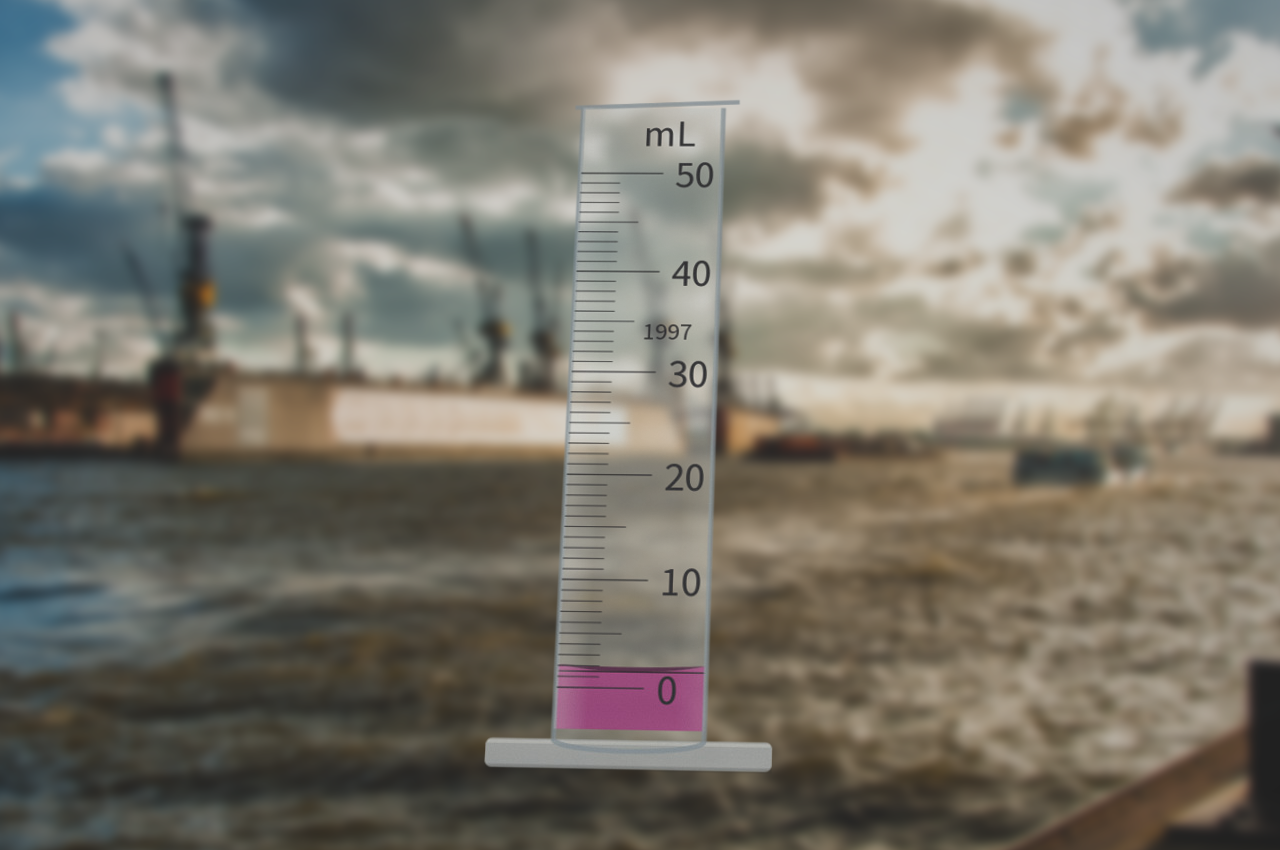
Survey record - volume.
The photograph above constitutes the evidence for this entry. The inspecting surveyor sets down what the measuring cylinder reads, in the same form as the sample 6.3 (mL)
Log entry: 1.5 (mL)
